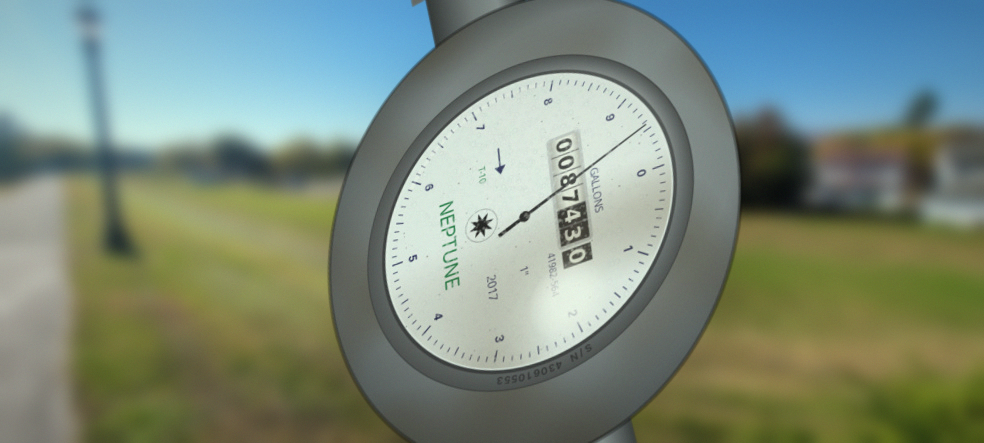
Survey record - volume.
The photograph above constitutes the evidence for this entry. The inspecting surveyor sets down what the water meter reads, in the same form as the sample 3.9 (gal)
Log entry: 87429.4 (gal)
